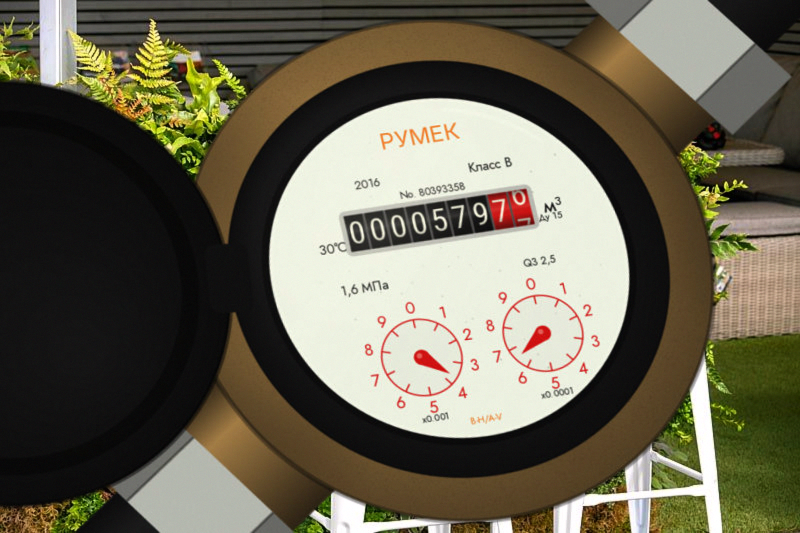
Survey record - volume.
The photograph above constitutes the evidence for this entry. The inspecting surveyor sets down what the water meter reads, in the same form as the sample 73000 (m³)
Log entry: 579.7636 (m³)
